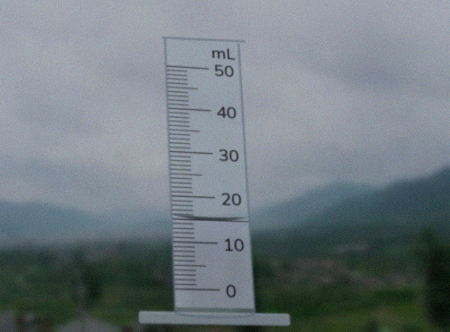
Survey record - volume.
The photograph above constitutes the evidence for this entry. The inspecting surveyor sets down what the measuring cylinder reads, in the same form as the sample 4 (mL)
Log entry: 15 (mL)
